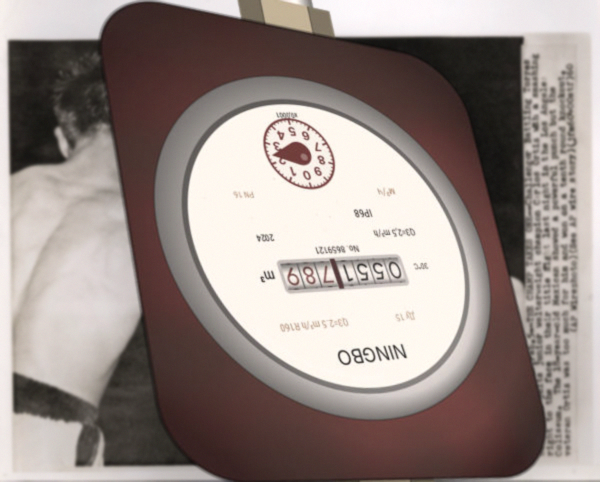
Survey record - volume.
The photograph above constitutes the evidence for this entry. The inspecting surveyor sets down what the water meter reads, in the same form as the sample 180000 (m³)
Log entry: 551.7892 (m³)
